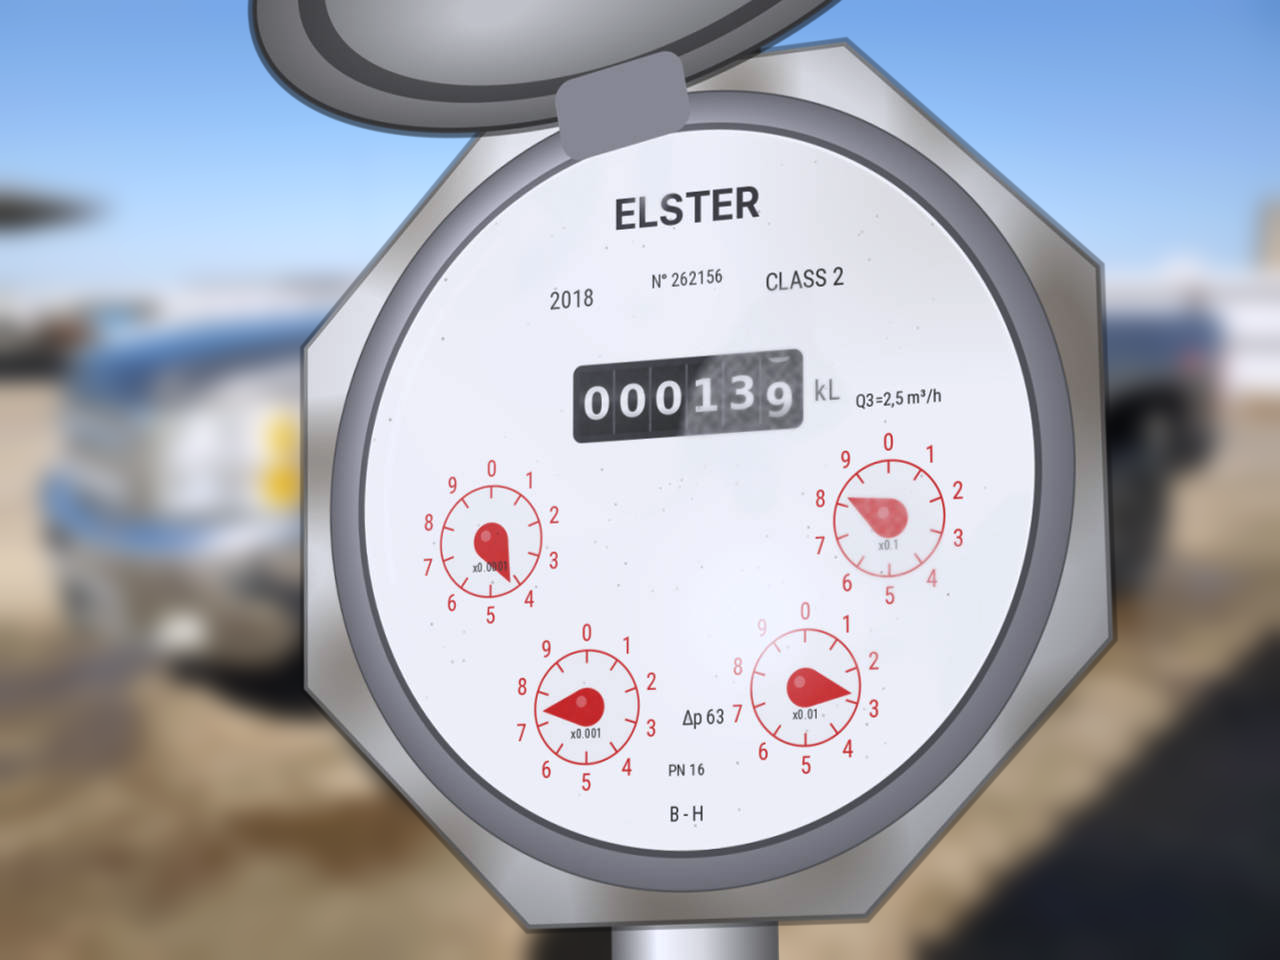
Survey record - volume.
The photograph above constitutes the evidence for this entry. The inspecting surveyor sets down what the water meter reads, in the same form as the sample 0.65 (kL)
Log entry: 138.8274 (kL)
